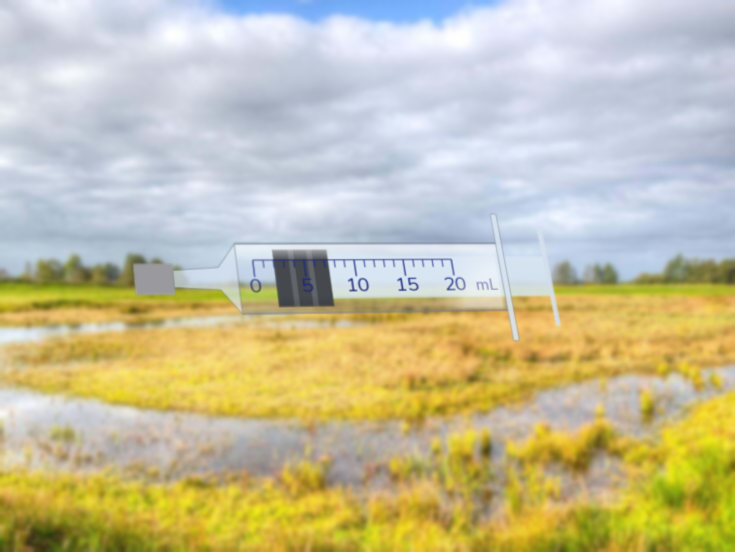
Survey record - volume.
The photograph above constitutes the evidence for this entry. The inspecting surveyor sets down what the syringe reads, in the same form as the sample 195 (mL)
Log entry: 2 (mL)
